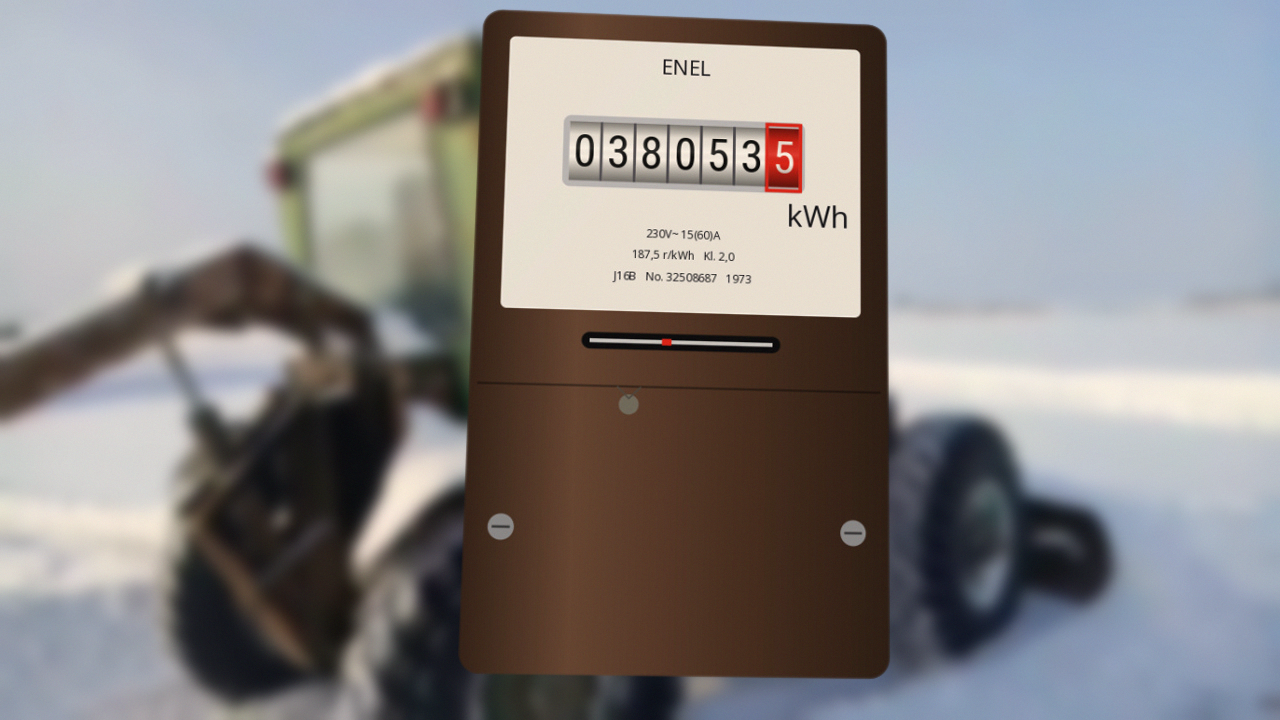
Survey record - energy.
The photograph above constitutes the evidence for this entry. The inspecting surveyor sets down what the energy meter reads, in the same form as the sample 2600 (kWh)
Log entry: 38053.5 (kWh)
